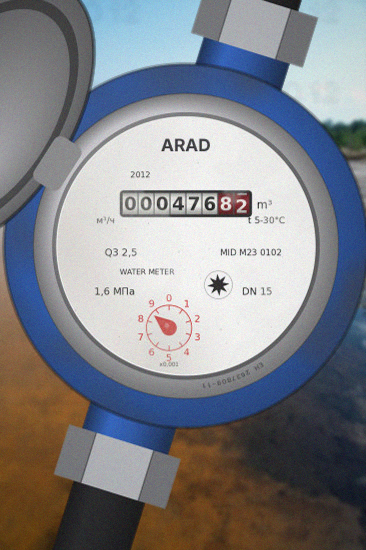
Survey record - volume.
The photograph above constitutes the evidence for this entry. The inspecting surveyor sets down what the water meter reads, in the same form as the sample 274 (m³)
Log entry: 476.818 (m³)
